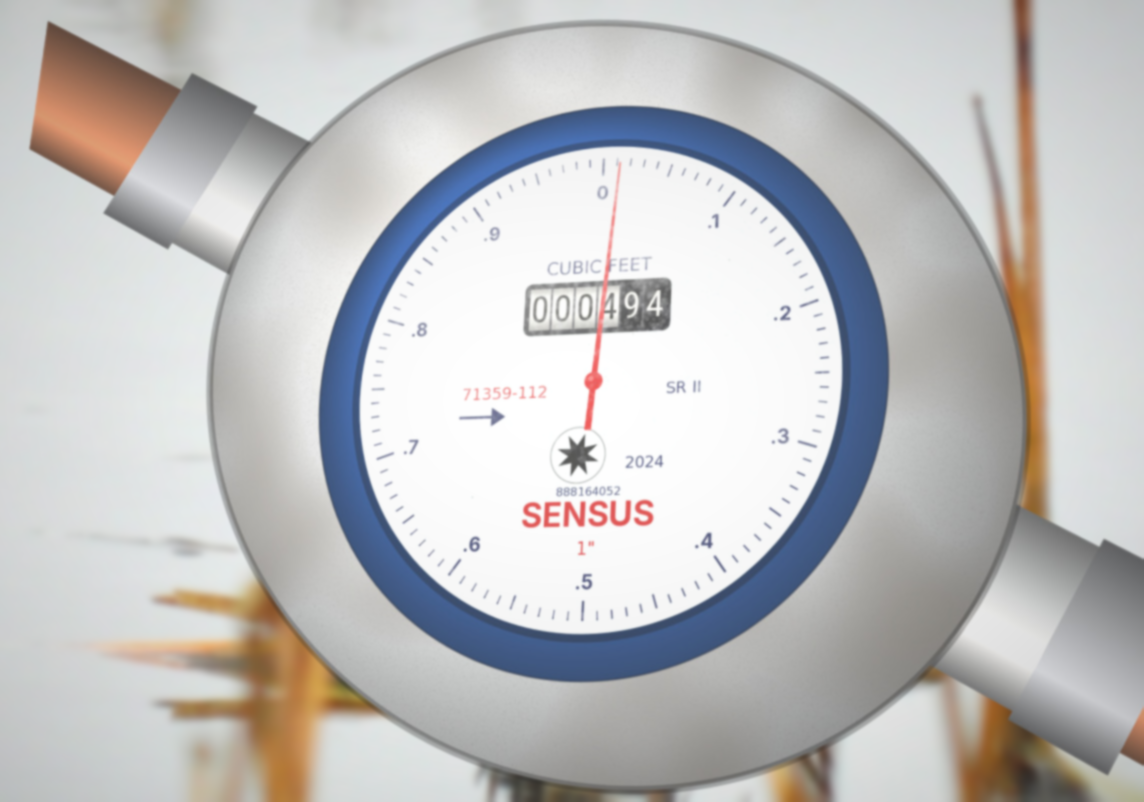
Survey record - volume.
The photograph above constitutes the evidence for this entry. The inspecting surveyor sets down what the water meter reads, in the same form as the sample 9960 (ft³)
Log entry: 494.01 (ft³)
